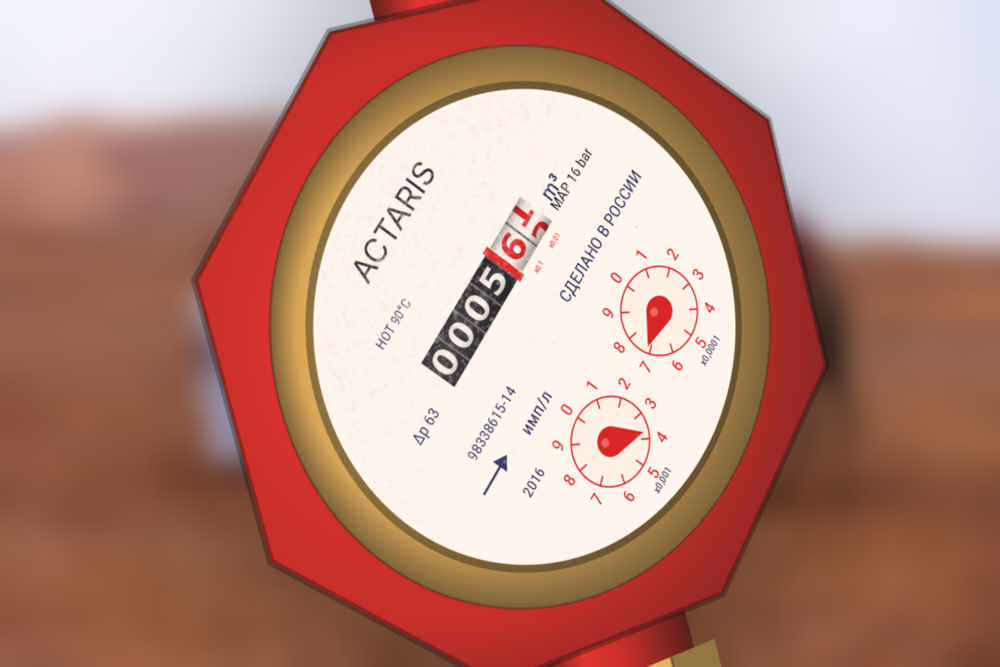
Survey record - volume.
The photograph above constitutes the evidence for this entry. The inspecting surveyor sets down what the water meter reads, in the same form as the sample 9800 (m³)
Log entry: 5.6137 (m³)
